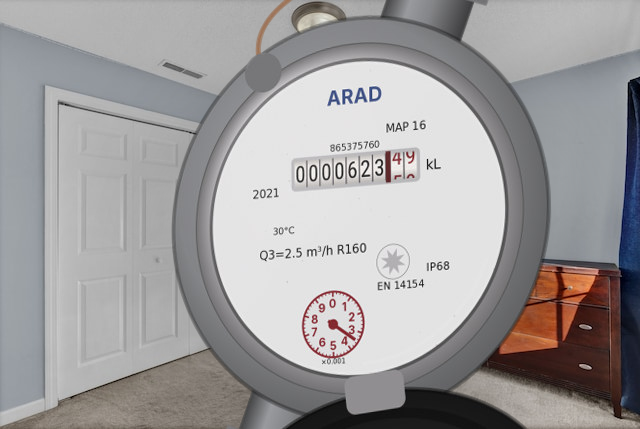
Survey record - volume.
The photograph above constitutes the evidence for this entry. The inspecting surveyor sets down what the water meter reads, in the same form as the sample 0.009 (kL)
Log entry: 623.493 (kL)
